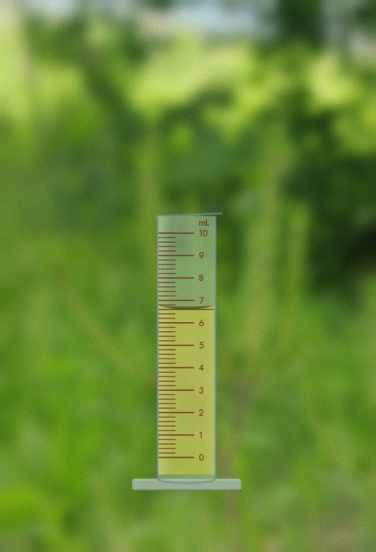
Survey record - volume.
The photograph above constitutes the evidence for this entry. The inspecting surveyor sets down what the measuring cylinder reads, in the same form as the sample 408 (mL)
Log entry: 6.6 (mL)
